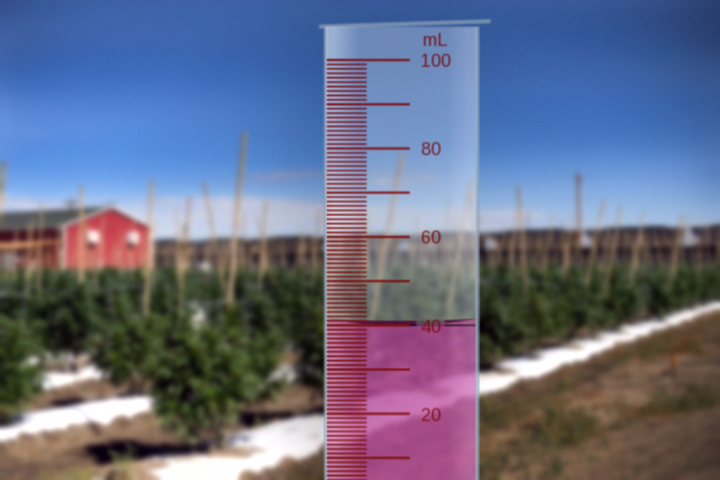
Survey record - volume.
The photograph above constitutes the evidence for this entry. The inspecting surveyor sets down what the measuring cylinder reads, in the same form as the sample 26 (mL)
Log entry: 40 (mL)
